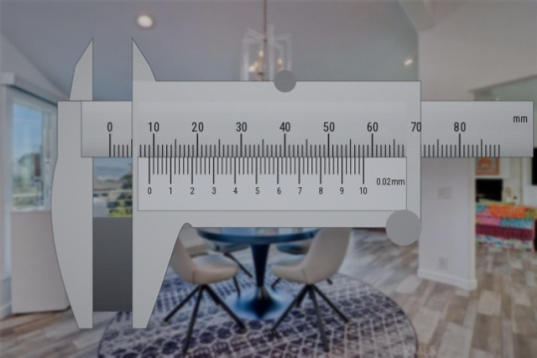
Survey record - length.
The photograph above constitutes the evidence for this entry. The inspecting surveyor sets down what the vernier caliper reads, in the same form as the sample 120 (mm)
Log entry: 9.0 (mm)
